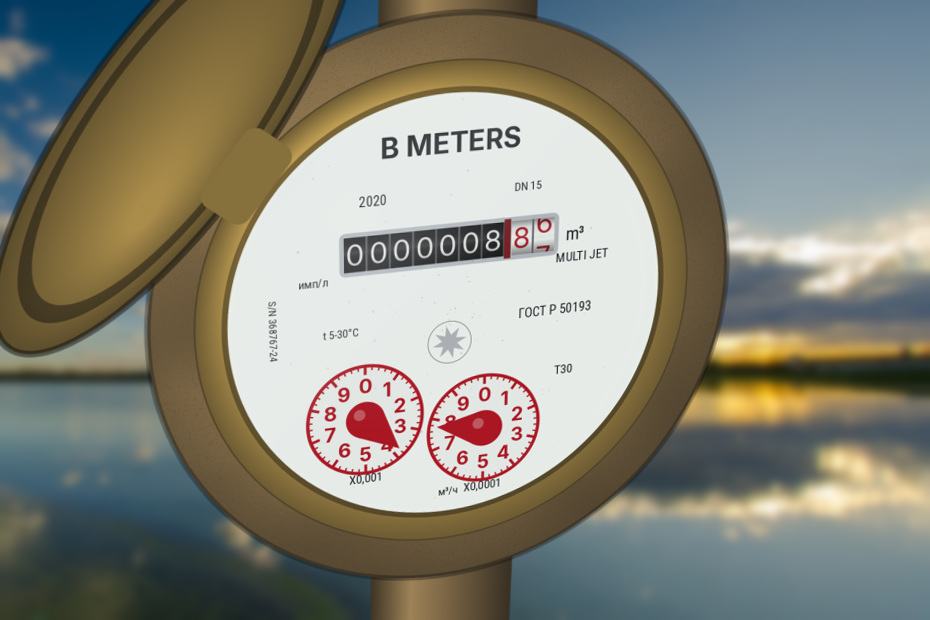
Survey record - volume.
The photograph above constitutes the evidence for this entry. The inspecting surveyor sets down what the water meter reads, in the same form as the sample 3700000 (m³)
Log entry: 8.8637 (m³)
